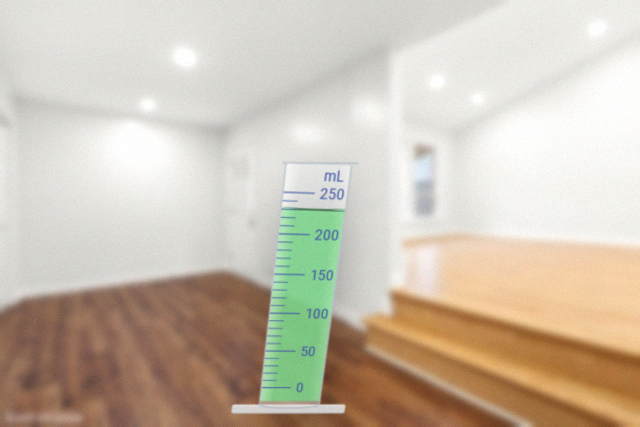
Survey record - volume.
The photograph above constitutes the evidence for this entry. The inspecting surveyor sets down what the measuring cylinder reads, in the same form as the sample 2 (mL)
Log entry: 230 (mL)
